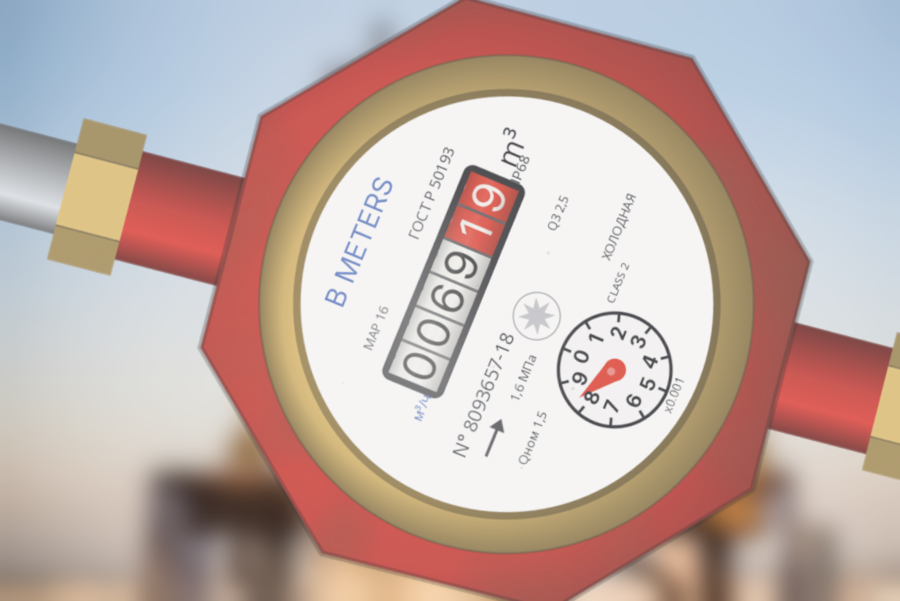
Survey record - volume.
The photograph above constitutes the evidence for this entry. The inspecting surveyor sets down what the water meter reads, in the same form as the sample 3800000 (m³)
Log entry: 69.198 (m³)
